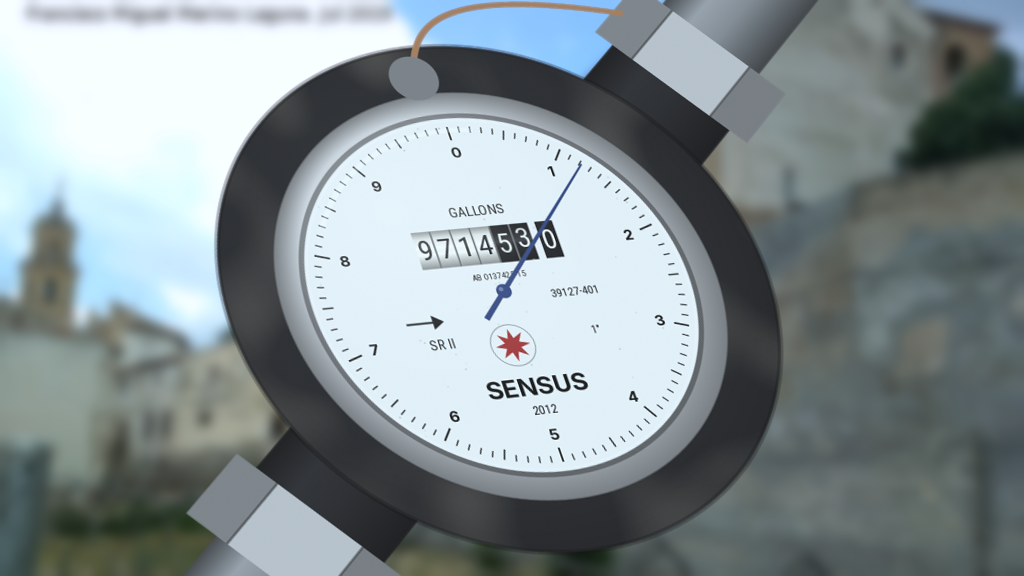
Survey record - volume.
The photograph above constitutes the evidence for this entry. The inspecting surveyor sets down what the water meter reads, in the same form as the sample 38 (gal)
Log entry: 9714531.2 (gal)
